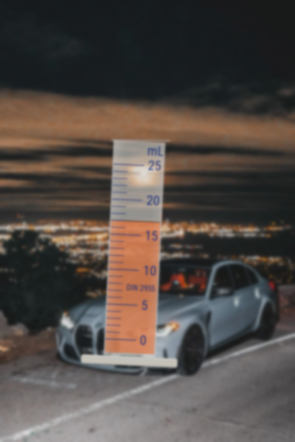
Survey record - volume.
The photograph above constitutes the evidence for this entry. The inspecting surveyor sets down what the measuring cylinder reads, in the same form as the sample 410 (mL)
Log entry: 17 (mL)
